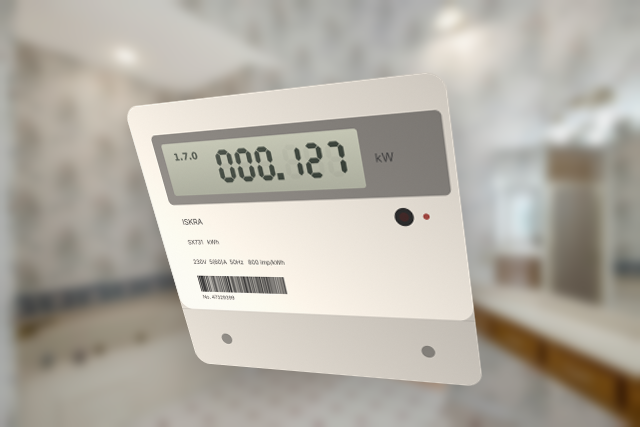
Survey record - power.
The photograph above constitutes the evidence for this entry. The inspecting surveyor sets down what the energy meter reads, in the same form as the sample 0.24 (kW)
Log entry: 0.127 (kW)
